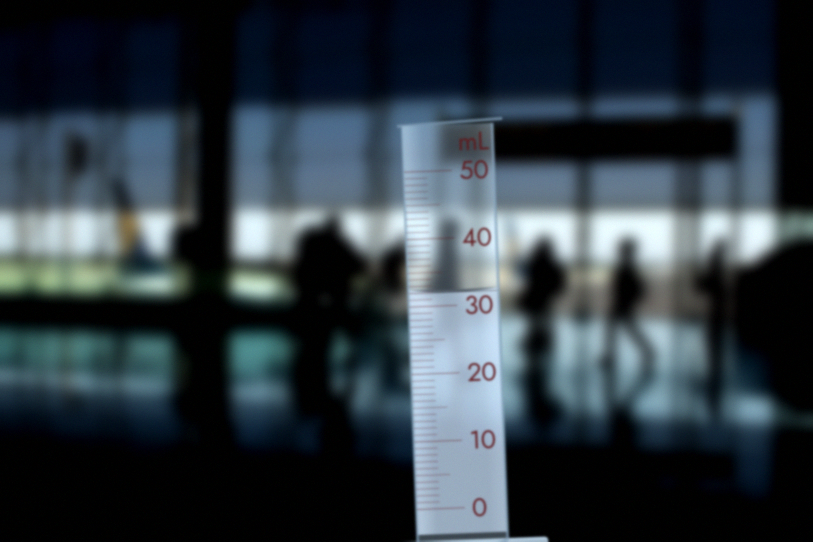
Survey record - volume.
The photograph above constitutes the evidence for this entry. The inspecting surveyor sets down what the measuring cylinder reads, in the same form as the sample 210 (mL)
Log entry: 32 (mL)
